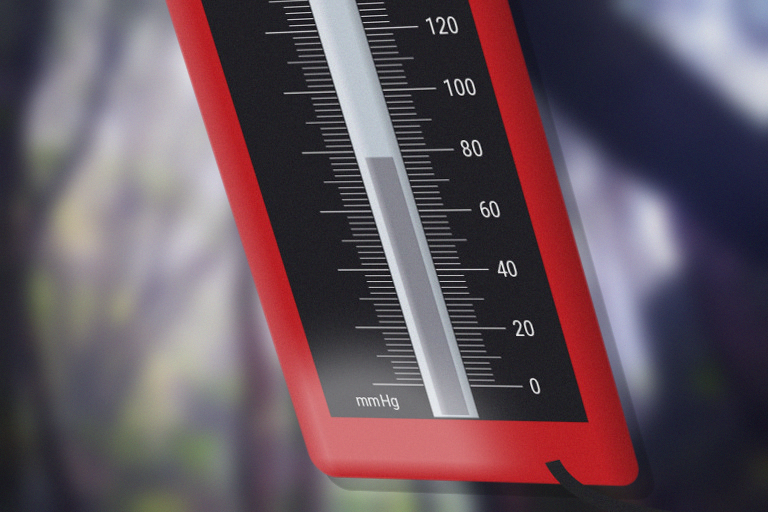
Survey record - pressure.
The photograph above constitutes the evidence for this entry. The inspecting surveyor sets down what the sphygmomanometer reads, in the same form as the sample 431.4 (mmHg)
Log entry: 78 (mmHg)
